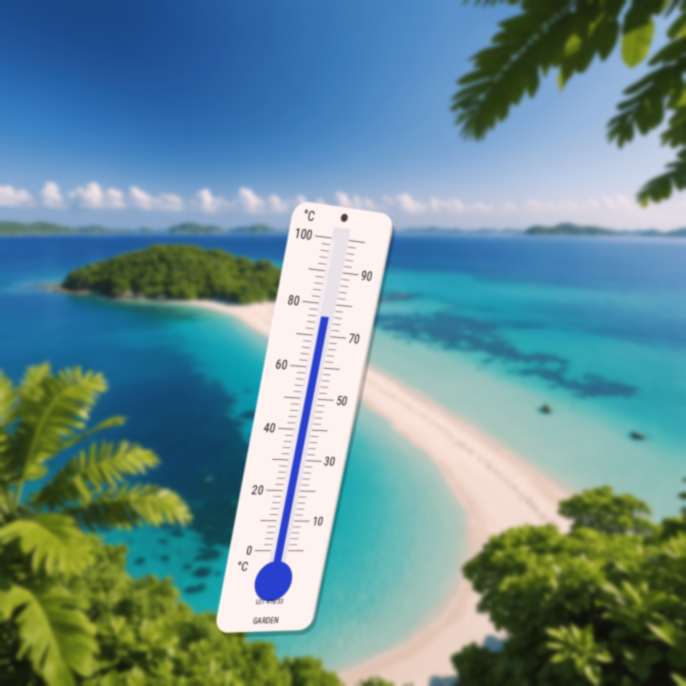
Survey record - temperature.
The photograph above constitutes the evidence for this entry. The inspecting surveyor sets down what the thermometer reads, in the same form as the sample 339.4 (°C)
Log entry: 76 (°C)
